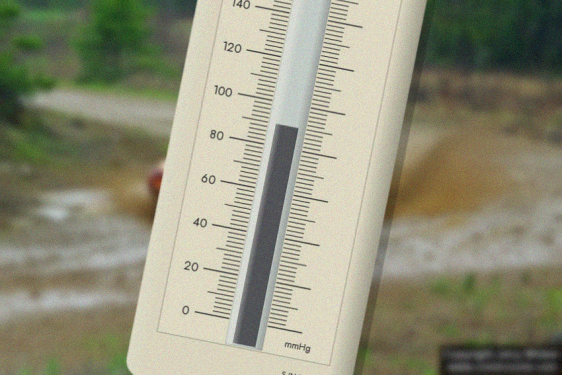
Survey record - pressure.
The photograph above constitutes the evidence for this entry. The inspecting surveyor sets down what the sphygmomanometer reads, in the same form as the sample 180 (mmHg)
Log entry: 90 (mmHg)
